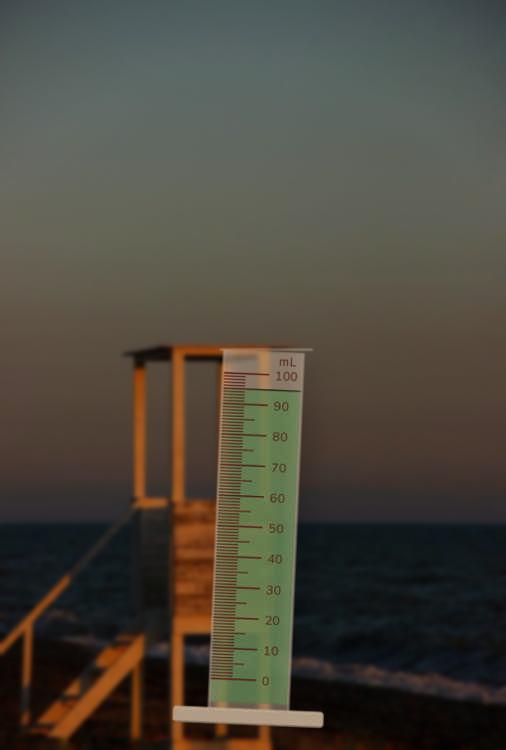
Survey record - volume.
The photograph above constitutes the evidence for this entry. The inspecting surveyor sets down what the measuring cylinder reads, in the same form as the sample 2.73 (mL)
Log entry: 95 (mL)
